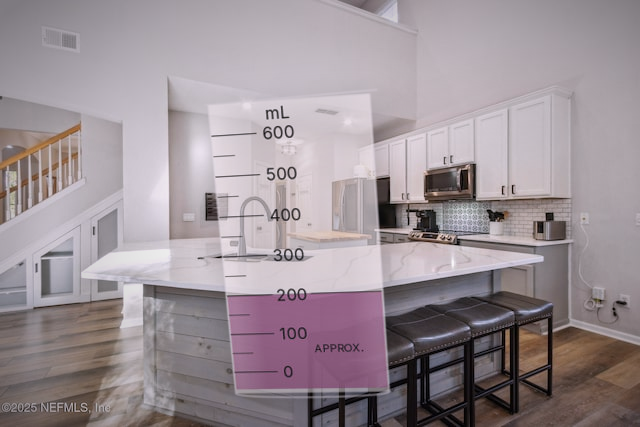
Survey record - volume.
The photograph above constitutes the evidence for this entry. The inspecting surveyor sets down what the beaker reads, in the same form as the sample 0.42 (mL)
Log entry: 200 (mL)
